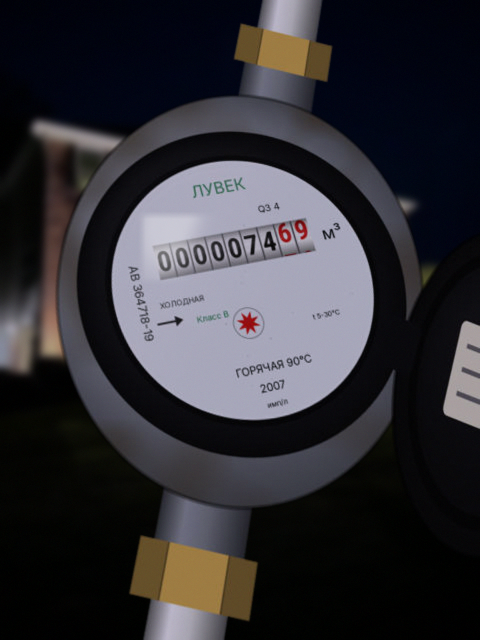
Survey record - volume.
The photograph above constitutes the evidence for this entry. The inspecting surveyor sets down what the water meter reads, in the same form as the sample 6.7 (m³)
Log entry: 74.69 (m³)
